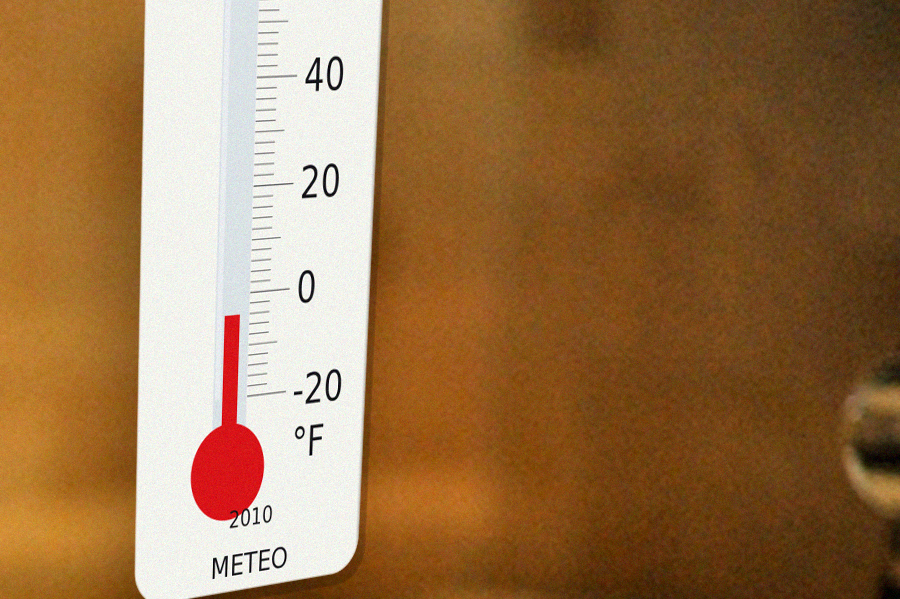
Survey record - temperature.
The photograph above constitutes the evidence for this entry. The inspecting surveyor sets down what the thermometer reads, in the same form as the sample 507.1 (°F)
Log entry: -4 (°F)
